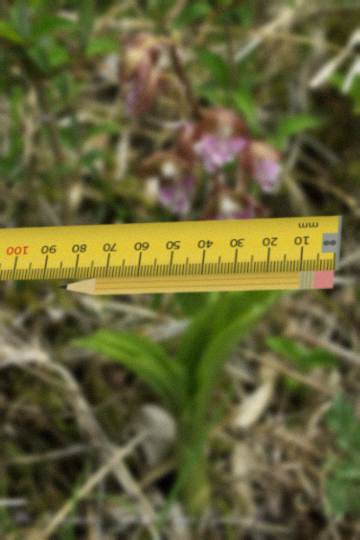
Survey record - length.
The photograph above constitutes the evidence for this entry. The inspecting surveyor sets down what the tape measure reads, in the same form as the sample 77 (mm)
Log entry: 85 (mm)
